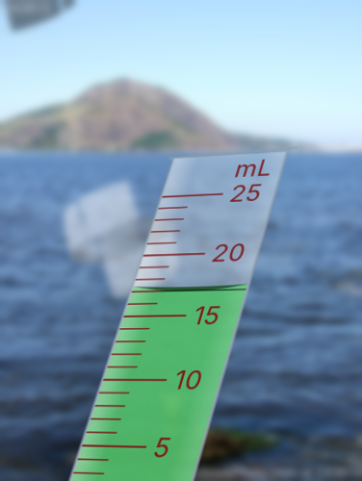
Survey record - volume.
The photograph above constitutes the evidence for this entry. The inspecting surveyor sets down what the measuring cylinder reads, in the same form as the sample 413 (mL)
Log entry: 17 (mL)
